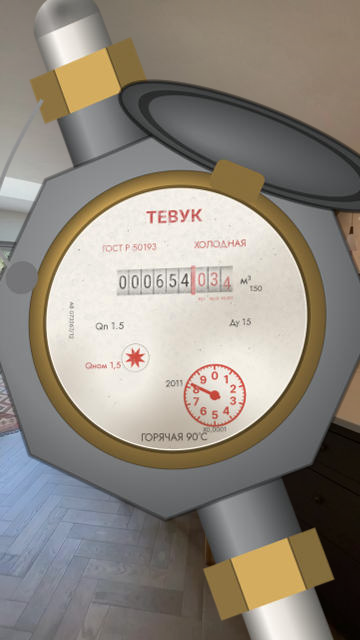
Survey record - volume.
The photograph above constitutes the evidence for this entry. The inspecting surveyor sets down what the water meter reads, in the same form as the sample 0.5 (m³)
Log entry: 654.0338 (m³)
